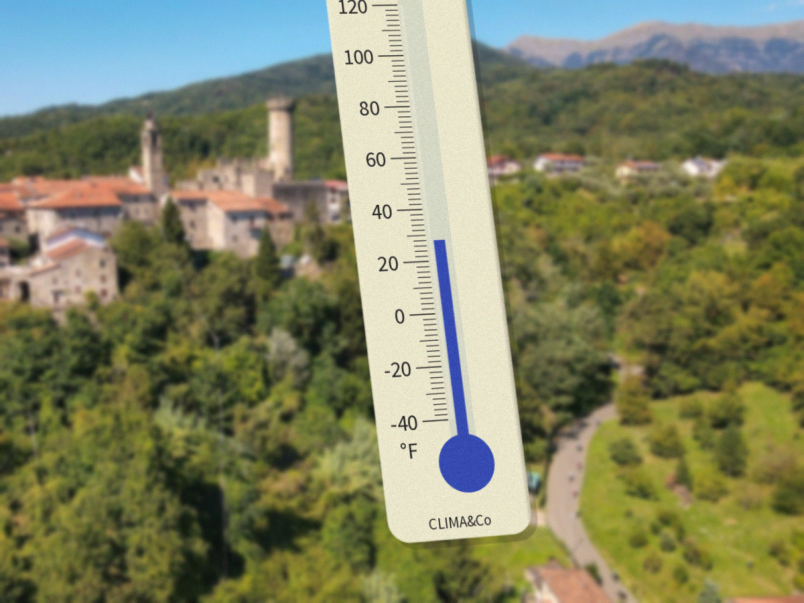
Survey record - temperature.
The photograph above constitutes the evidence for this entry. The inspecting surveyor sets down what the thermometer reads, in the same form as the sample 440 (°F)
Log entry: 28 (°F)
